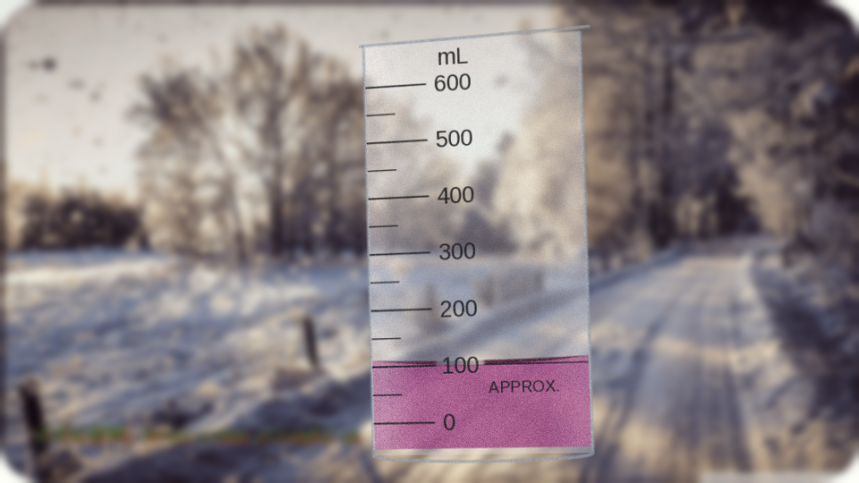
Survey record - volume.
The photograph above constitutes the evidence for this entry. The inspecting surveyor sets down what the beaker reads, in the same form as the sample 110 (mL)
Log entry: 100 (mL)
